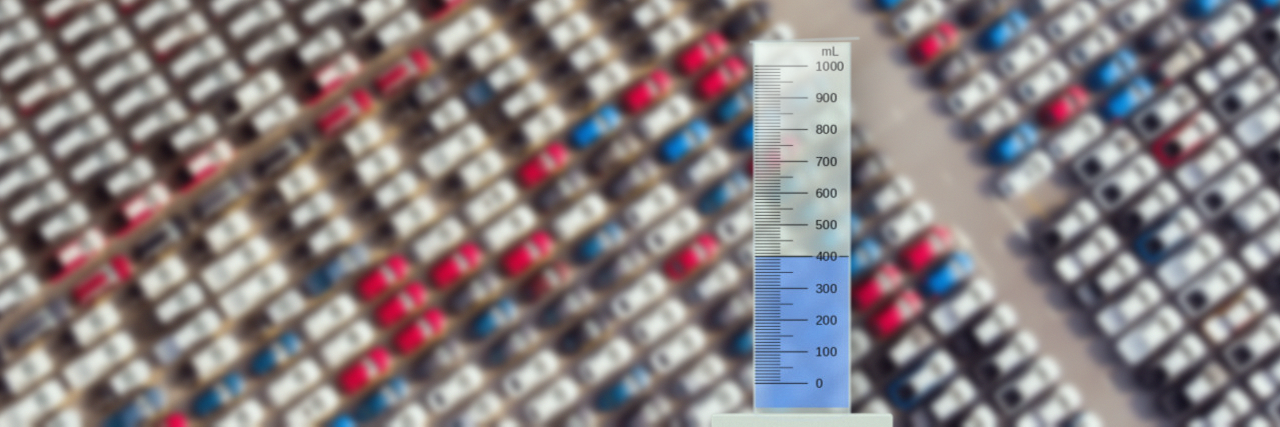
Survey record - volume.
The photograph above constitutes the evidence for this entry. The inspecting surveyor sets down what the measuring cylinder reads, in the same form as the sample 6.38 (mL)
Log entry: 400 (mL)
